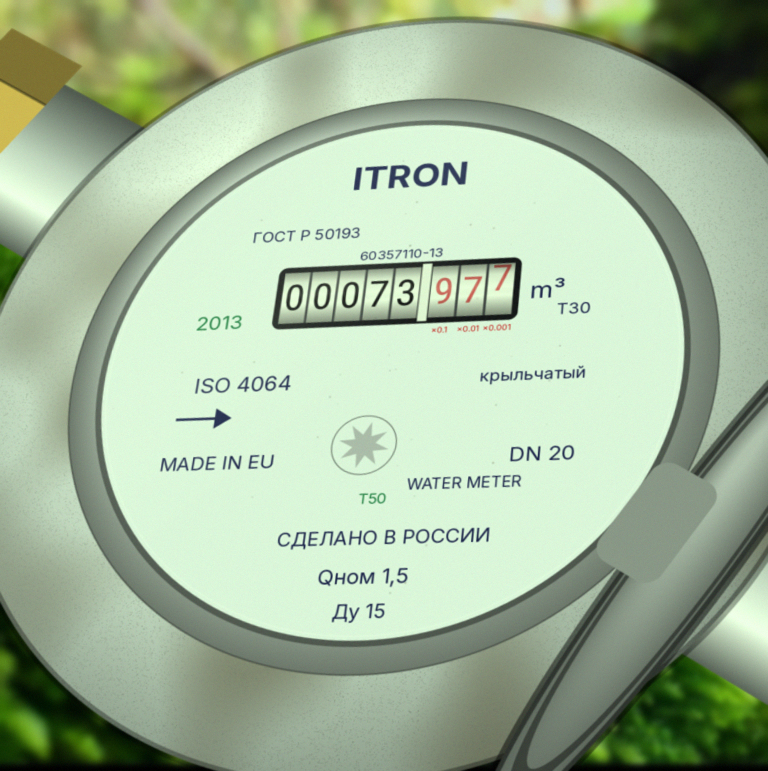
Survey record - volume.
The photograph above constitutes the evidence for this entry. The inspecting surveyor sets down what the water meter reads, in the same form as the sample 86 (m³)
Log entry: 73.977 (m³)
